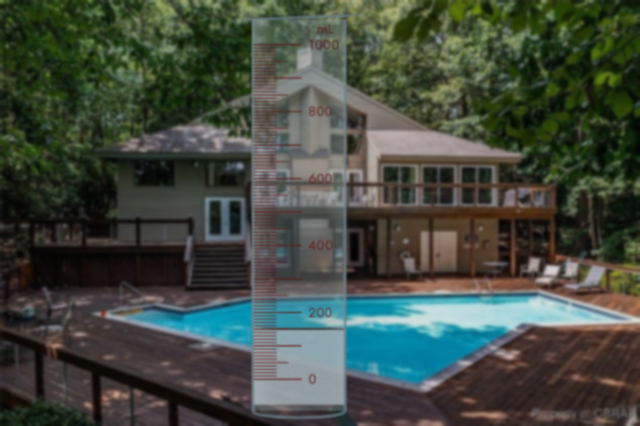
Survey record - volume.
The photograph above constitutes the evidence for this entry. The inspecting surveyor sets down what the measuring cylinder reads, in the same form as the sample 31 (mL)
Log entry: 150 (mL)
